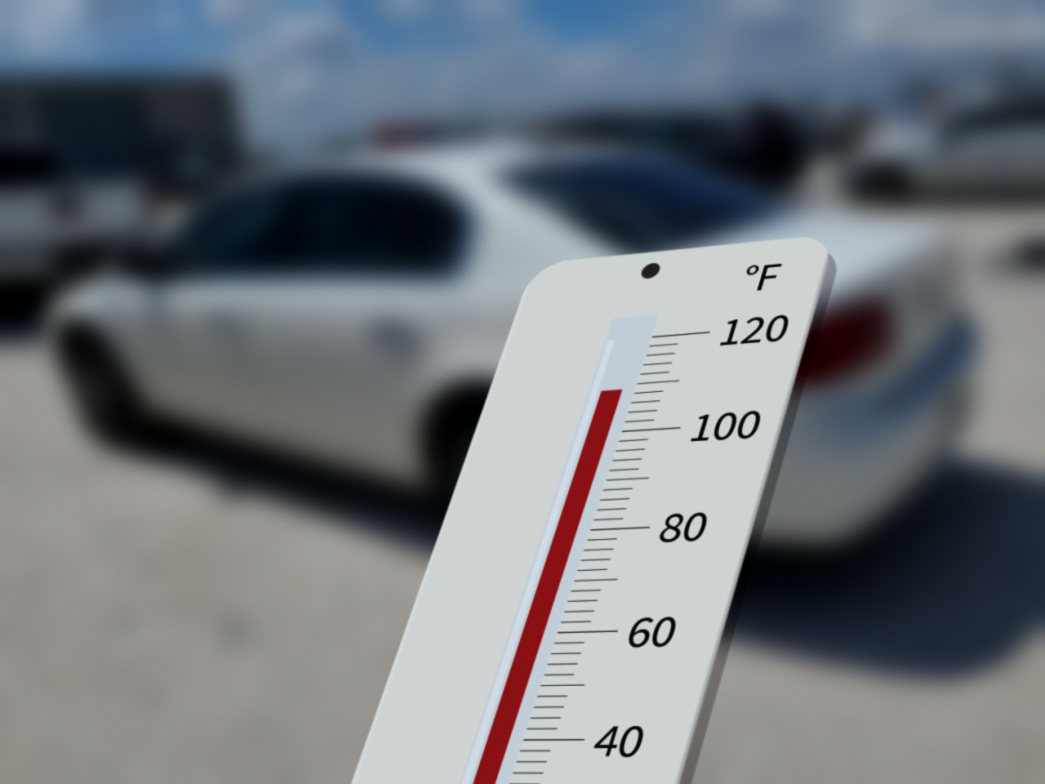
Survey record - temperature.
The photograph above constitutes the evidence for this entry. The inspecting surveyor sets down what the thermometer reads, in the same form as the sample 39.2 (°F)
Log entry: 109 (°F)
